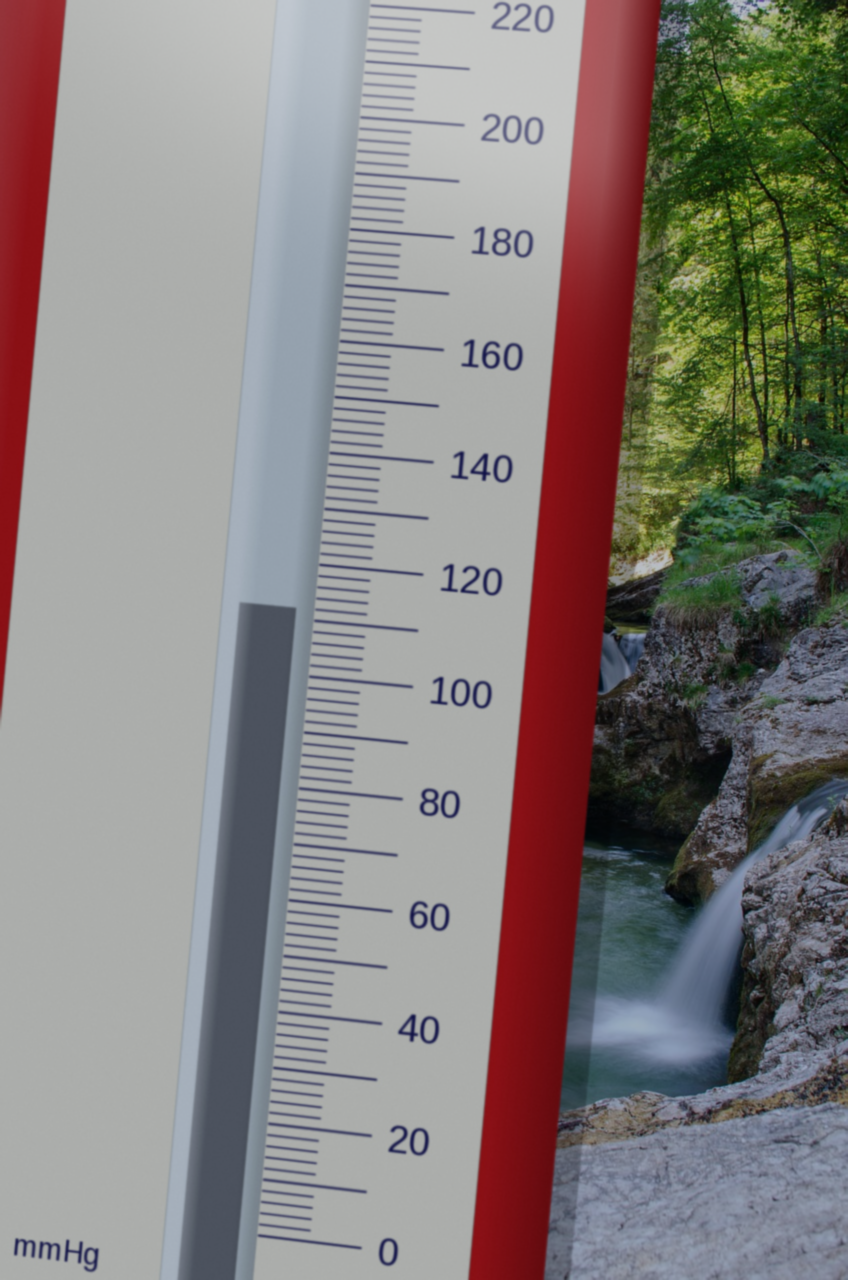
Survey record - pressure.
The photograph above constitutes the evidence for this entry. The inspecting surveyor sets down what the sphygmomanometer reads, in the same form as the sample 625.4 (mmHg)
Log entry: 112 (mmHg)
